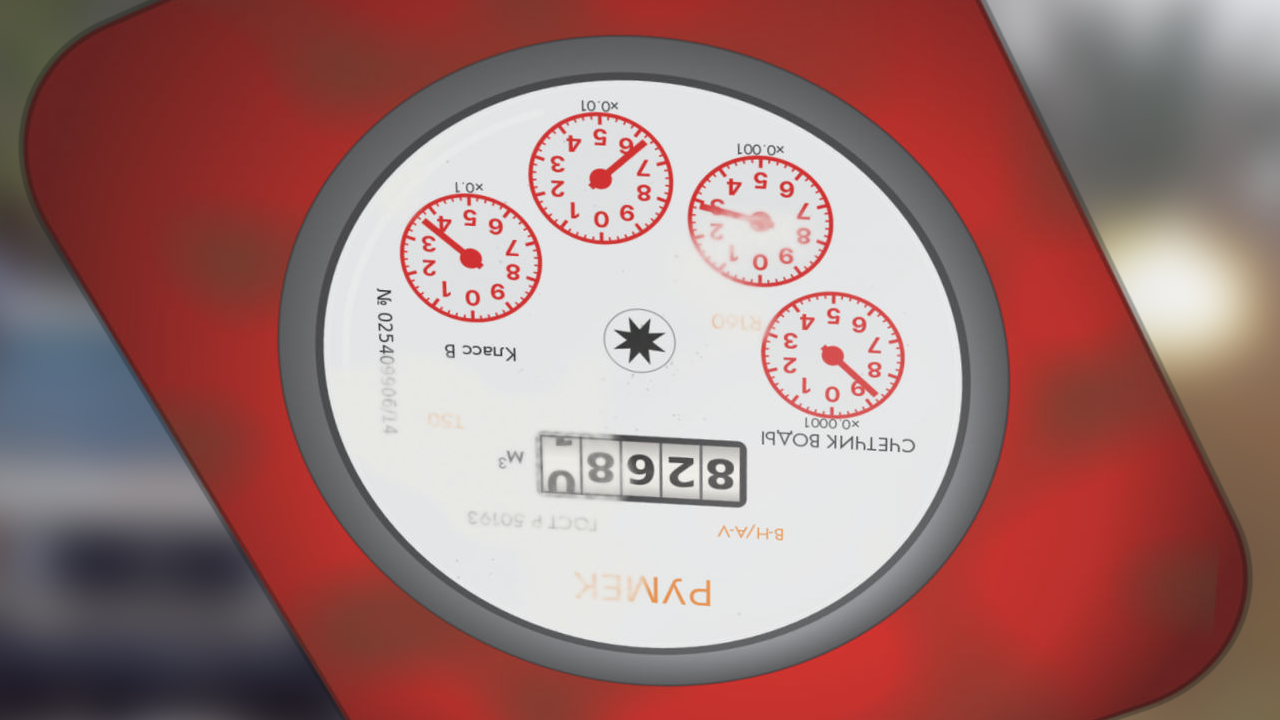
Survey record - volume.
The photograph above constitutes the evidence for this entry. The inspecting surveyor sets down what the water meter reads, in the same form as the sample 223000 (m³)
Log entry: 82680.3628 (m³)
